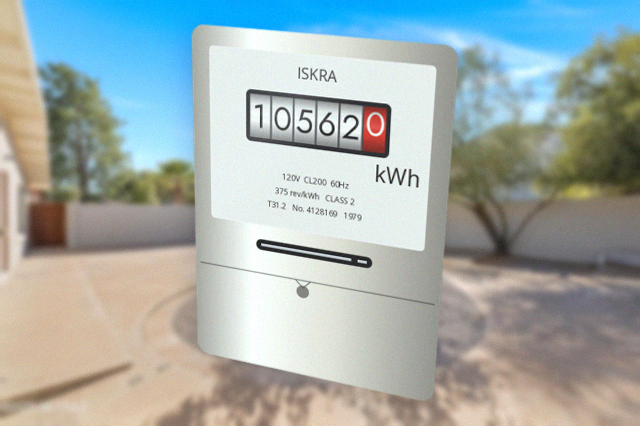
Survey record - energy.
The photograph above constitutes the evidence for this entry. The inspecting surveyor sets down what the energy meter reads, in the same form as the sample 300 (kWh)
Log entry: 10562.0 (kWh)
